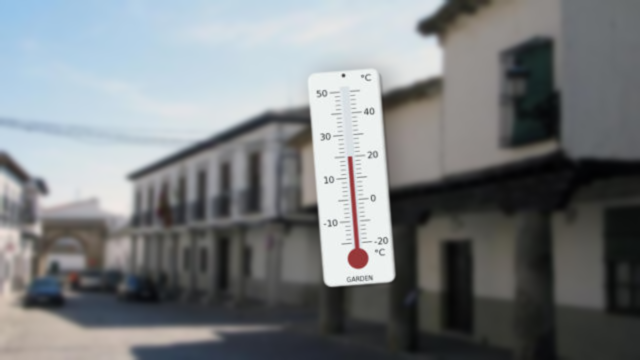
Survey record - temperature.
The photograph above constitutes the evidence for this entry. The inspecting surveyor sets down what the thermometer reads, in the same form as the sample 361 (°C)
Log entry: 20 (°C)
